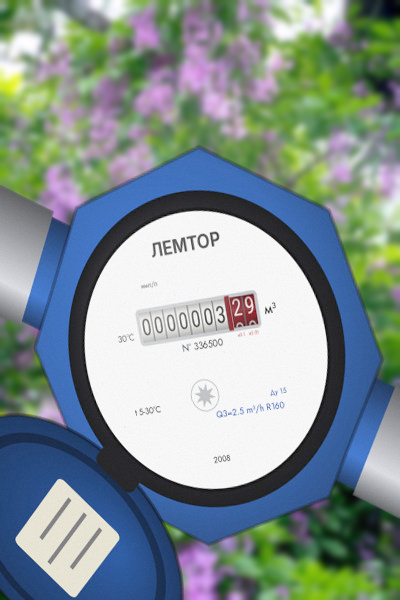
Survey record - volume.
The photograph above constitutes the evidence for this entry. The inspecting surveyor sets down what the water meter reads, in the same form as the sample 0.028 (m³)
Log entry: 3.29 (m³)
